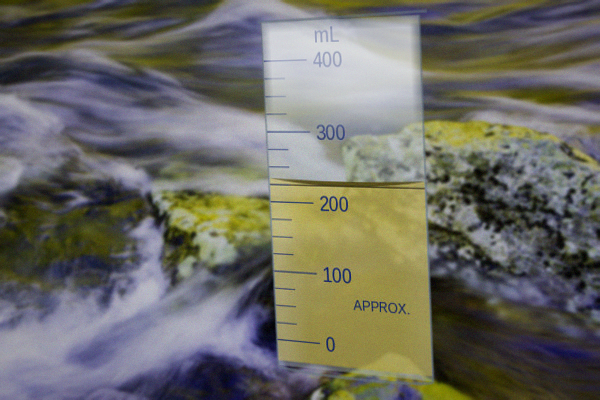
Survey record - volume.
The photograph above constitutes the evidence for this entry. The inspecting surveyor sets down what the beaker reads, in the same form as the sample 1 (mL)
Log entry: 225 (mL)
